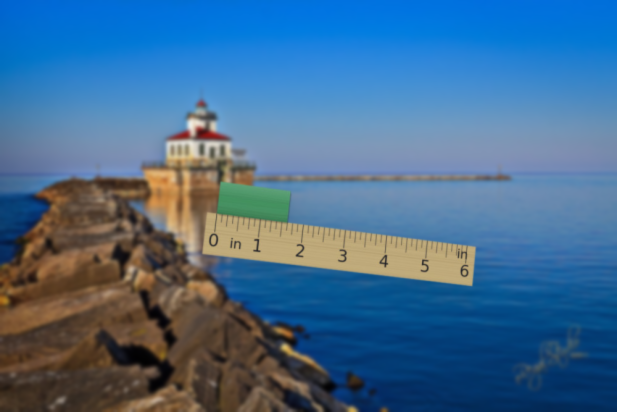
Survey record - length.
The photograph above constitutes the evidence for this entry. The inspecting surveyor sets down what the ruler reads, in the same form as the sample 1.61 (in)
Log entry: 1.625 (in)
